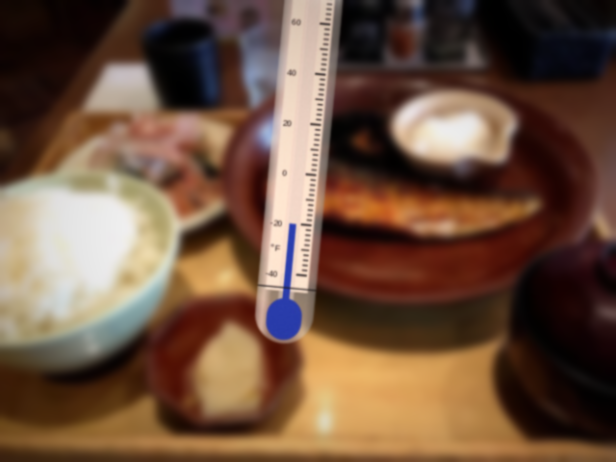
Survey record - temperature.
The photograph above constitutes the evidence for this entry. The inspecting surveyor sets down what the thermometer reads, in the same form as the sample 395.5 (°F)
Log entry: -20 (°F)
